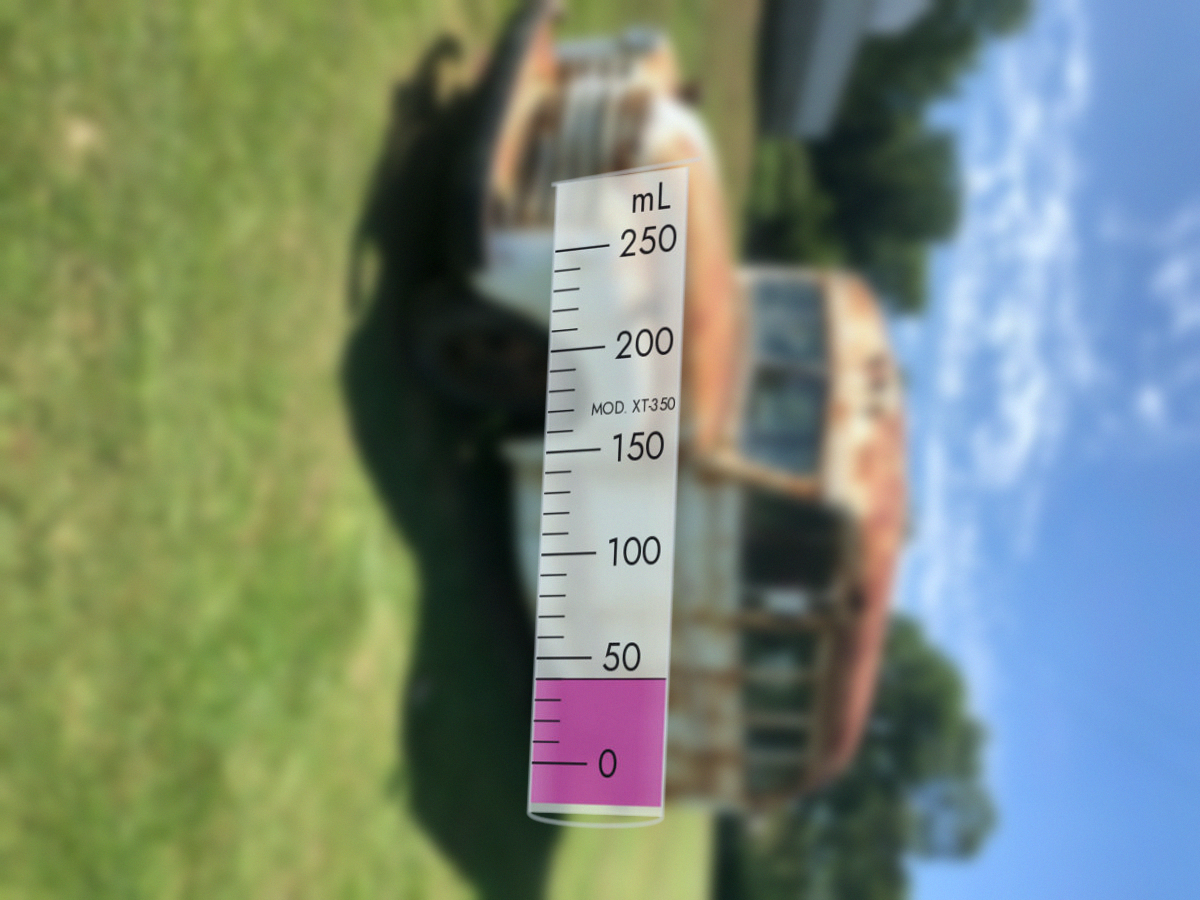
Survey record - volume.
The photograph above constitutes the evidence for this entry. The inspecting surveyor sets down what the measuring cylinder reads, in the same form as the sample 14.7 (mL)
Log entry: 40 (mL)
